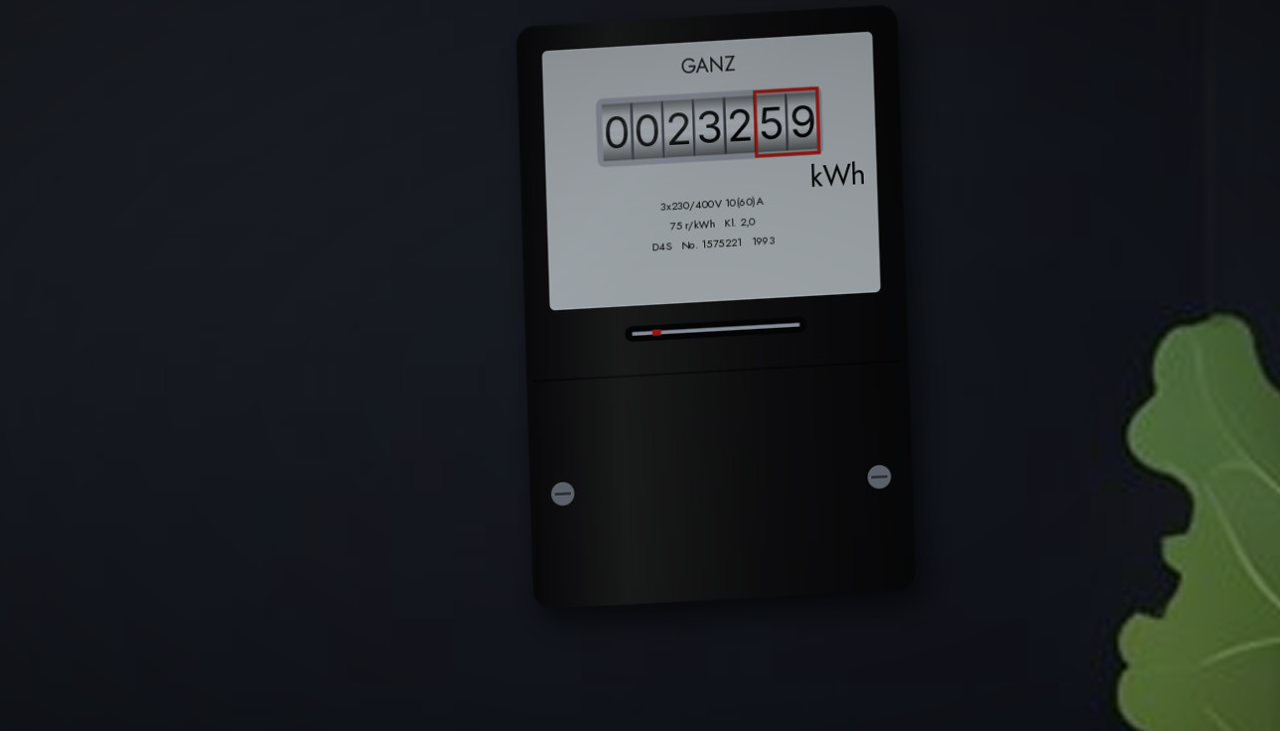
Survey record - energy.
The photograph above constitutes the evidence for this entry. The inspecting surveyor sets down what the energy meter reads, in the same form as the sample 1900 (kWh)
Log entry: 232.59 (kWh)
